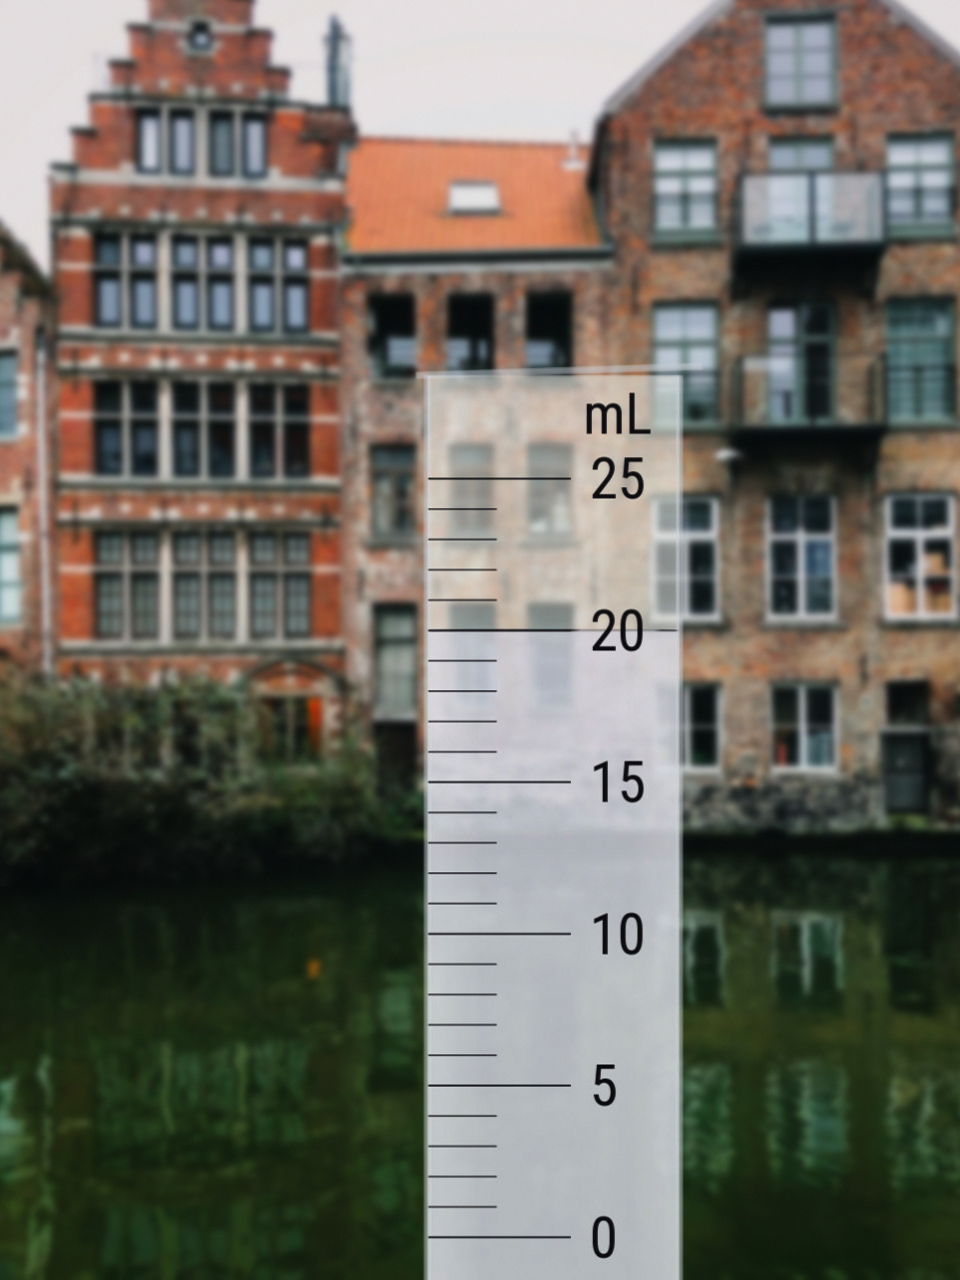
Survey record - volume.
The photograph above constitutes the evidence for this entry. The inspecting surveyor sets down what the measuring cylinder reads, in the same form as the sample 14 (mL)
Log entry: 20 (mL)
